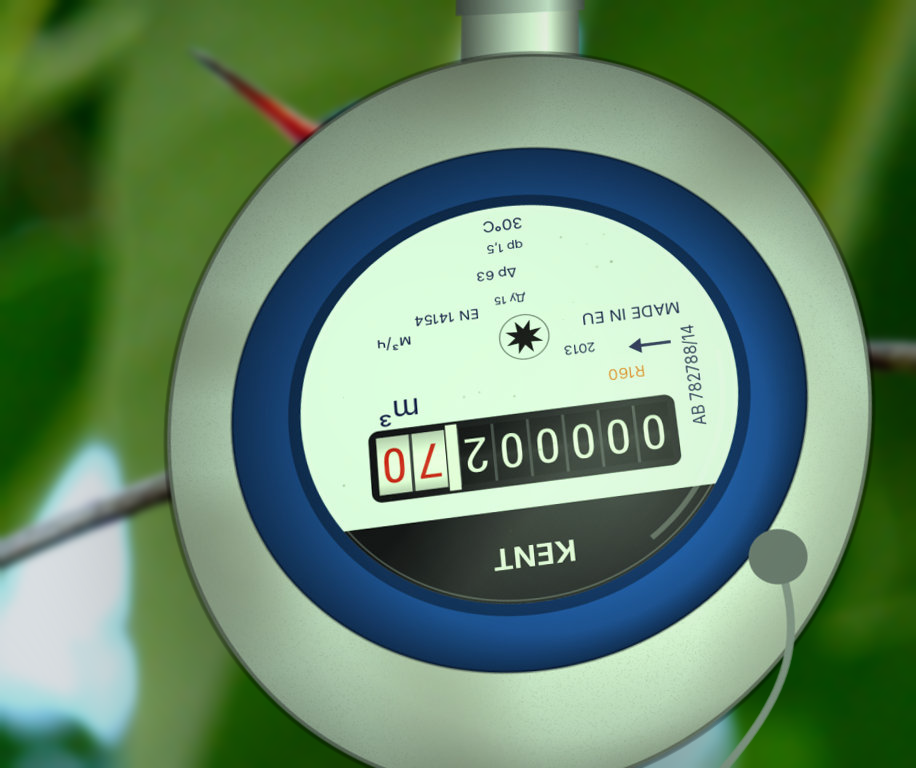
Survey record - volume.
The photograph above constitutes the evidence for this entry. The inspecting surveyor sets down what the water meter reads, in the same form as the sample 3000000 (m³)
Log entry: 2.70 (m³)
